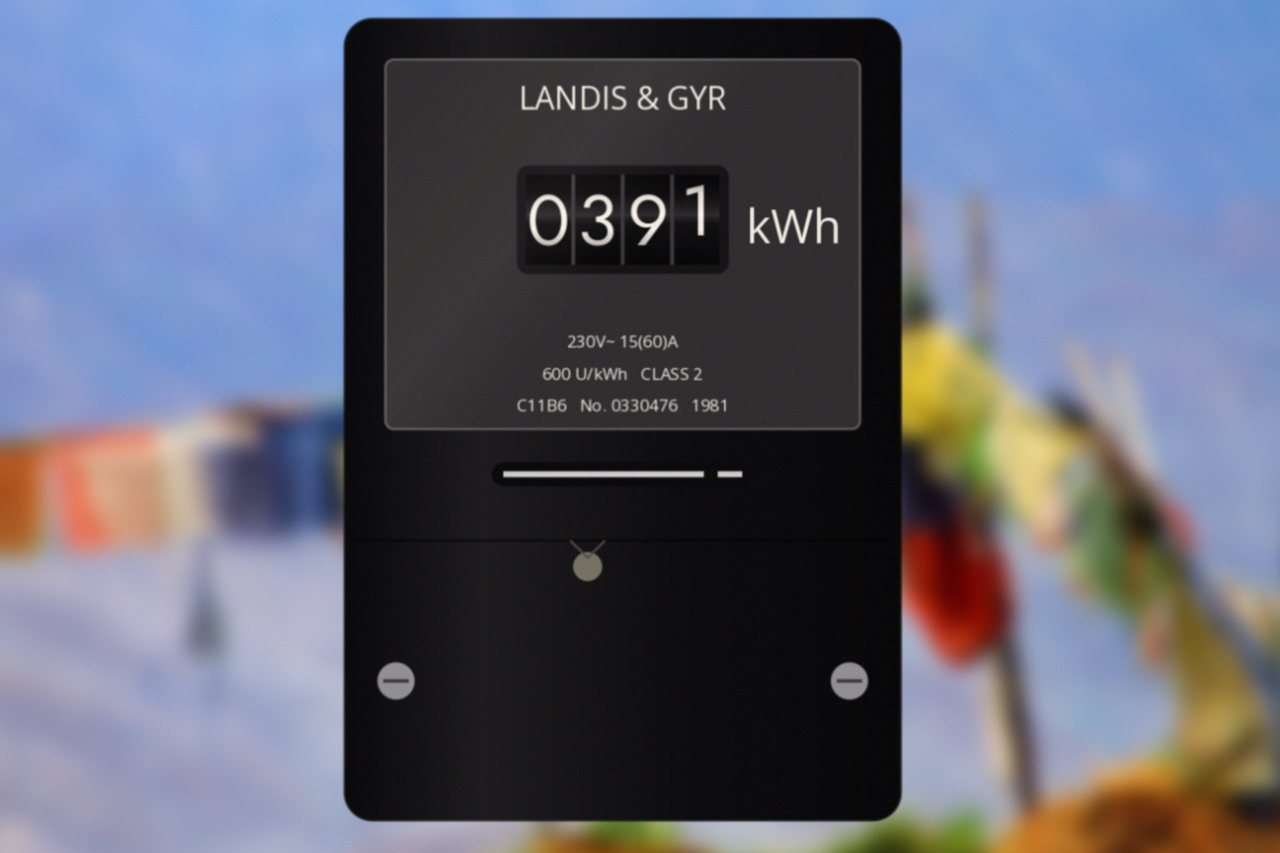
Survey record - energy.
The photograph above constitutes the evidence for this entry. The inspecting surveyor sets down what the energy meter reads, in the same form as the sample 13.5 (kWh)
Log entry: 391 (kWh)
